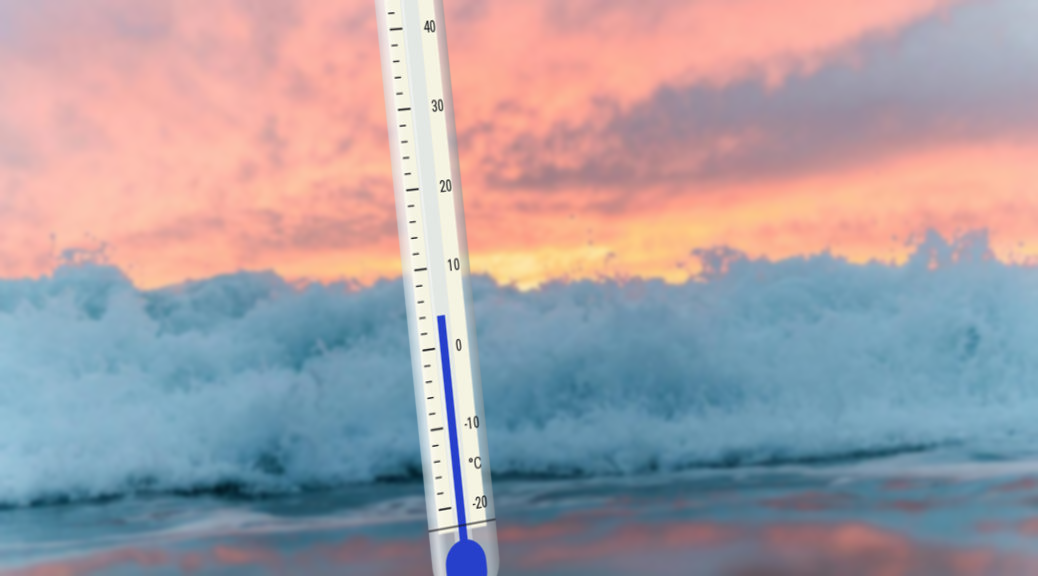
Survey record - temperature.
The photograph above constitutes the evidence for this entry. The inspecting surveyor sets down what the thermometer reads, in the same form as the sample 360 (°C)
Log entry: 4 (°C)
